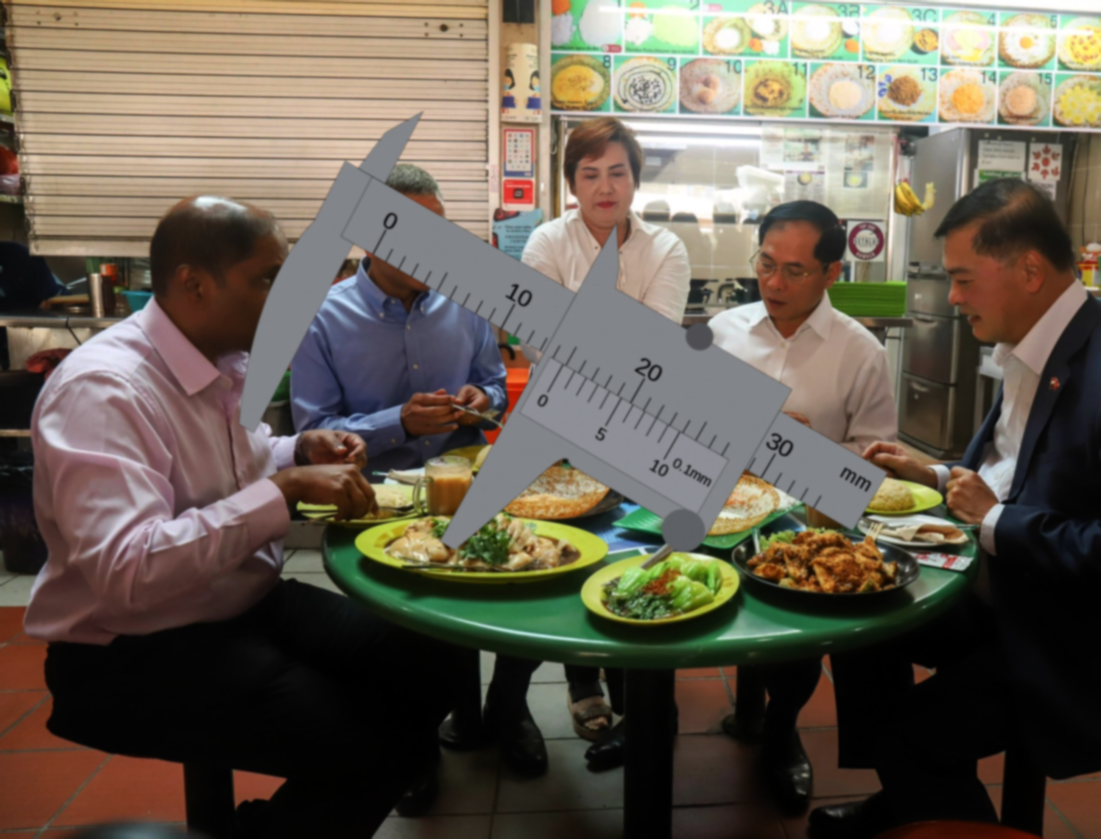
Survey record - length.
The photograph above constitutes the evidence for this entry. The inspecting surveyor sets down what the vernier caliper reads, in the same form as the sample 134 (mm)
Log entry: 14.8 (mm)
